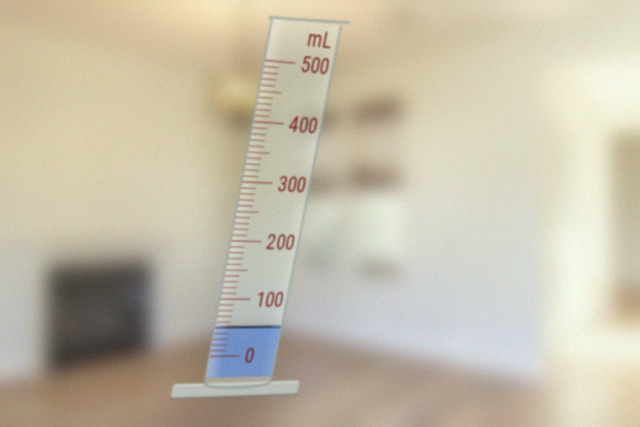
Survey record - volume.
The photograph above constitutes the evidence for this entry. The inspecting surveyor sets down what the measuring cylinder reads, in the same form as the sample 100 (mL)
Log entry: 50 (mL)
